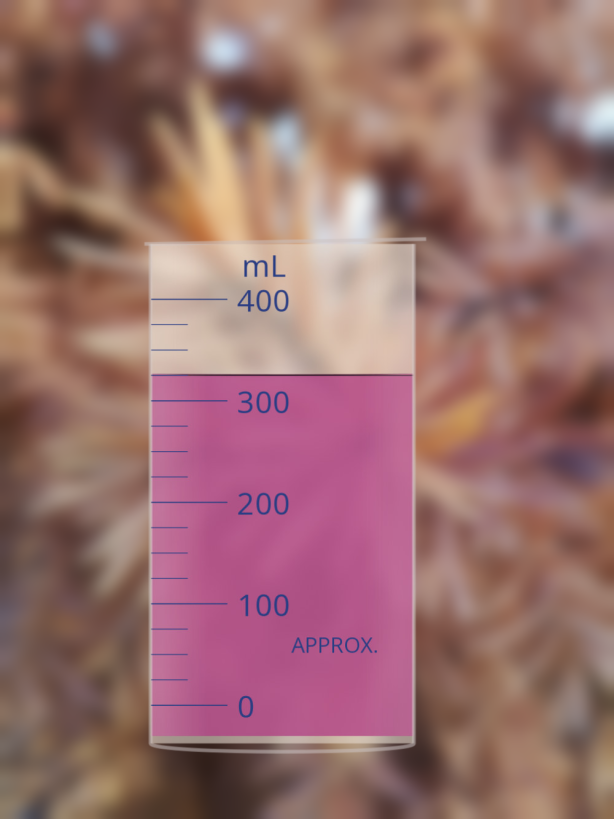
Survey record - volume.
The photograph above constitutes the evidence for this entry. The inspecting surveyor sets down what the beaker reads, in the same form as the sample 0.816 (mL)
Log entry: 325 (mL)
